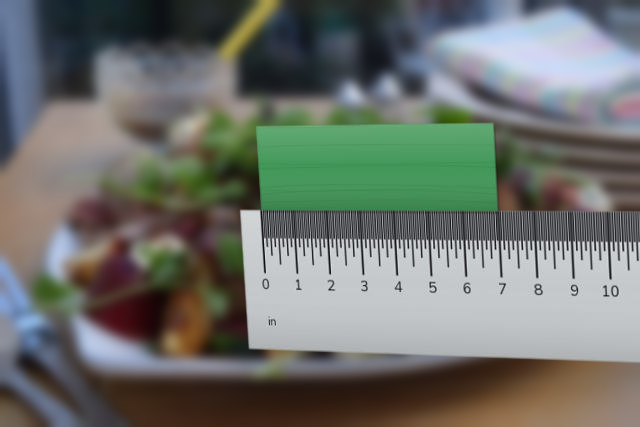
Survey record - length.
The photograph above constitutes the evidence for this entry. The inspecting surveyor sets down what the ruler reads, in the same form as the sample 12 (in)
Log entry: 7 (in)
